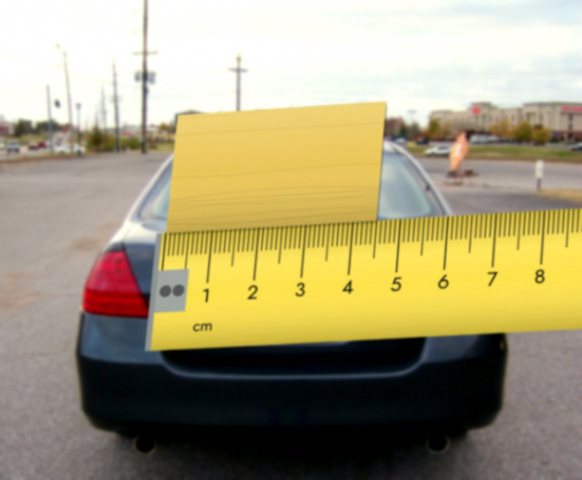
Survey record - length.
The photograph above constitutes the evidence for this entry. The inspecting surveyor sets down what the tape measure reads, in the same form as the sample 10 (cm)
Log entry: 4.5 (cm)
